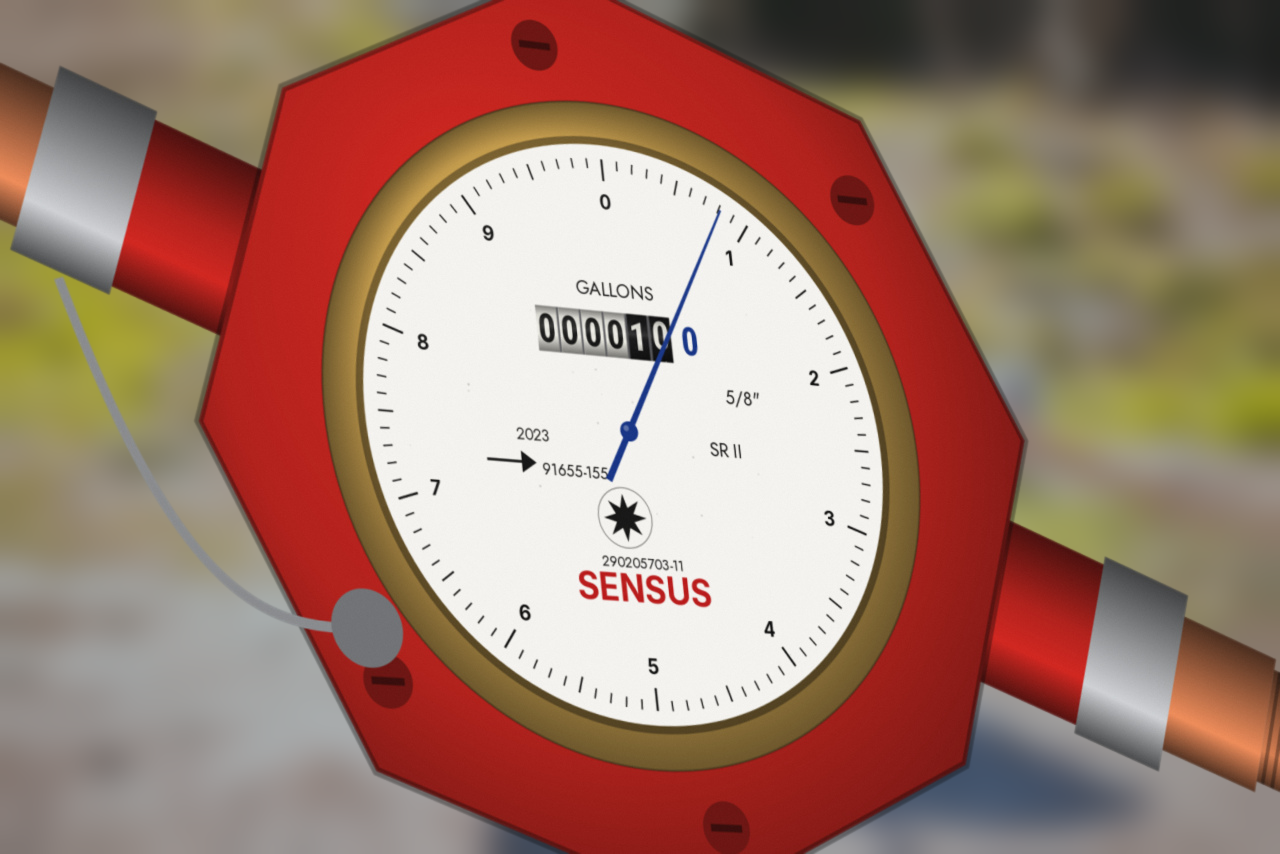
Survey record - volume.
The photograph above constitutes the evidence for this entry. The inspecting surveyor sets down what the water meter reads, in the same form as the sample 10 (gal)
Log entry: 100.8 (gal)
